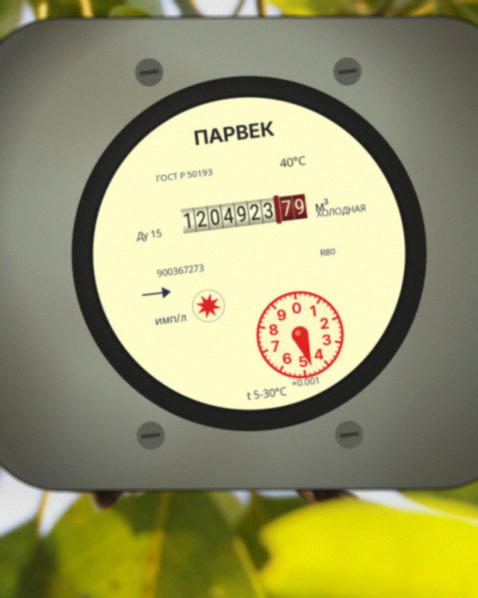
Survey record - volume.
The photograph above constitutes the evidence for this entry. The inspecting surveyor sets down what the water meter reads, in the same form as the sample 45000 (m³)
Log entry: 1204923.794 (m³)
